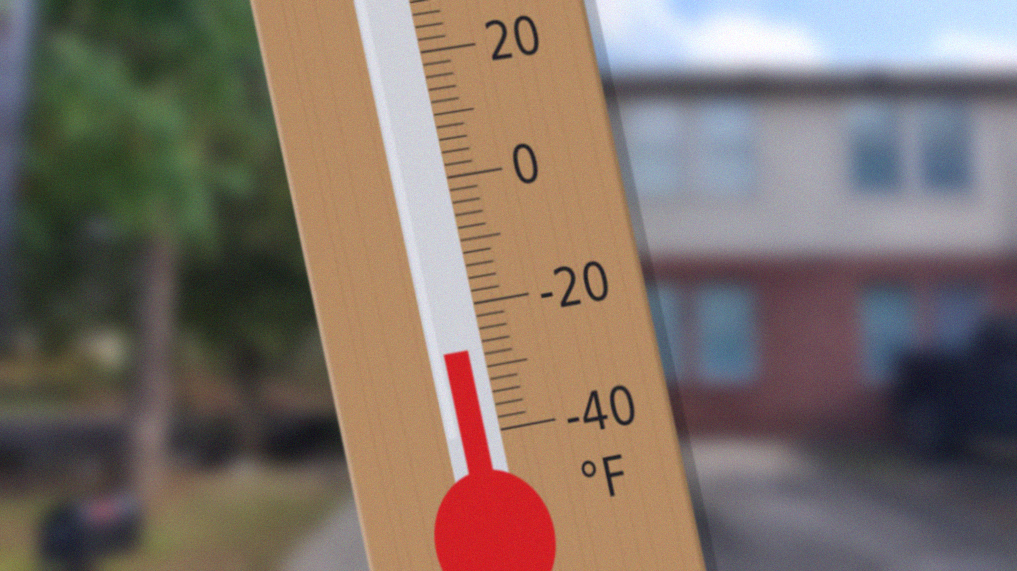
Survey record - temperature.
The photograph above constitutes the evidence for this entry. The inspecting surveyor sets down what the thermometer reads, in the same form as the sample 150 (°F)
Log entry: -27 (°F)
